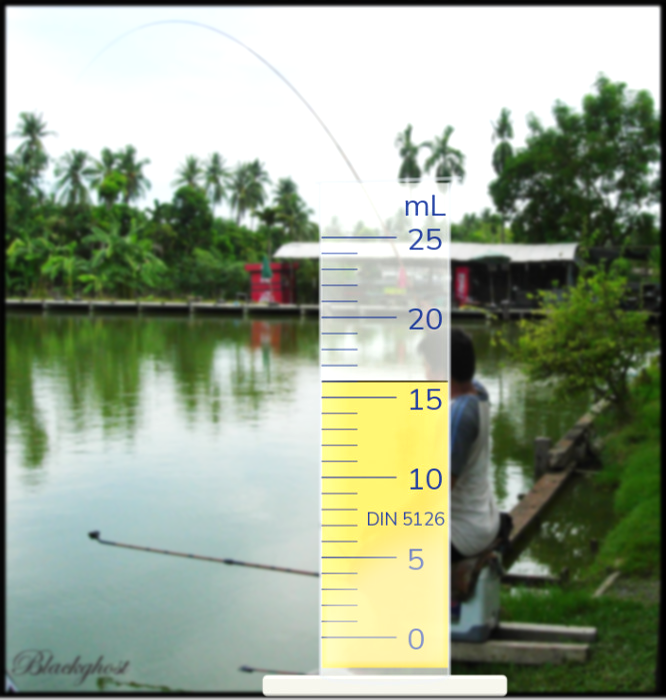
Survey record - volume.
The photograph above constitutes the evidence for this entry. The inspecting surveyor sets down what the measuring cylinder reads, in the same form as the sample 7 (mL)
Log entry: 16 (mL)
